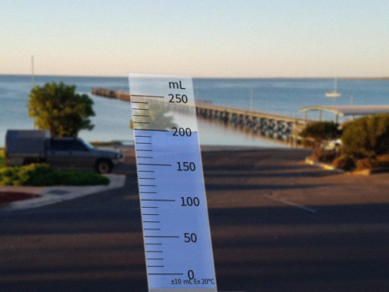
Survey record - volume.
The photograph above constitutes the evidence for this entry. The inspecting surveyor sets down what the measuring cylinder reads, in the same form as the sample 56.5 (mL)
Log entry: 200 (mL)
